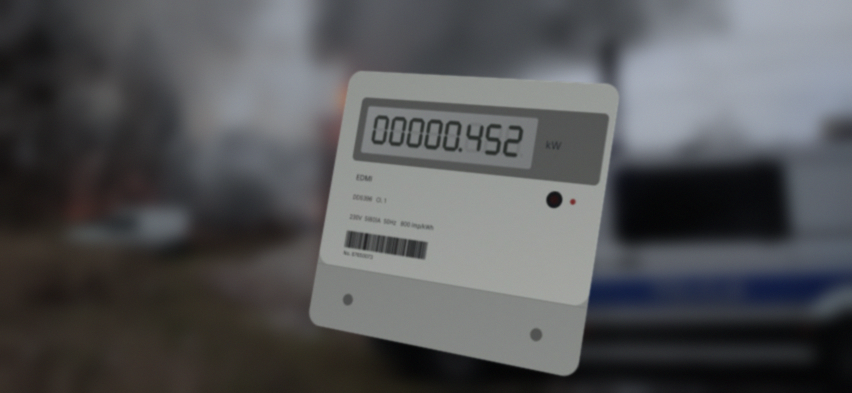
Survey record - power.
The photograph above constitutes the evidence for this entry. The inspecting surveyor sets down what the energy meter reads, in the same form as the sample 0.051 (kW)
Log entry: 0.452 (kW)
